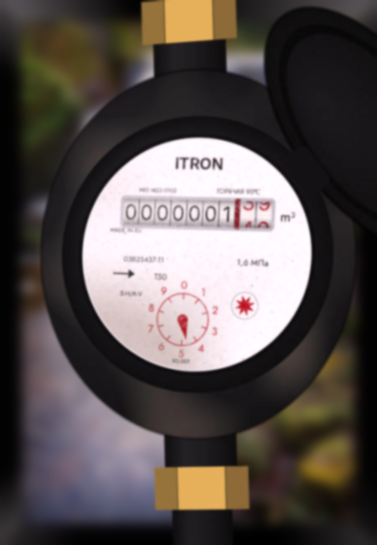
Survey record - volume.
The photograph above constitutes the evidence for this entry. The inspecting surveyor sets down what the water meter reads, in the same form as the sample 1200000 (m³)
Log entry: 1.394 (m³)
